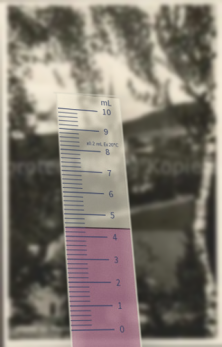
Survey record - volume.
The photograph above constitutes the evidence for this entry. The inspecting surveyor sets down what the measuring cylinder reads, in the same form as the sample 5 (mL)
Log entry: 4.4 (mL)
